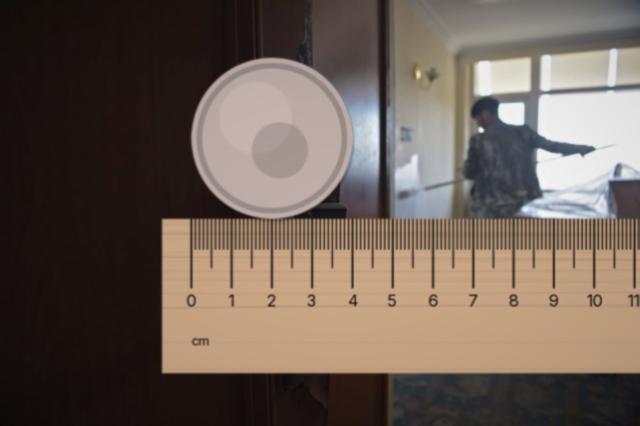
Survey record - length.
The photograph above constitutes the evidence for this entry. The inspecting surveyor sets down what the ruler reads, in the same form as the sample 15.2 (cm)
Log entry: 4 (cm)
